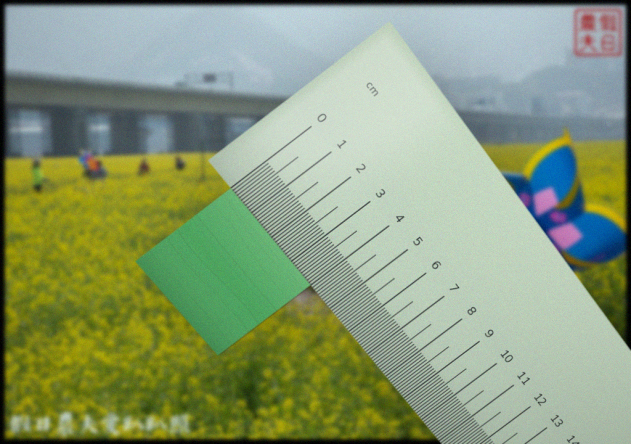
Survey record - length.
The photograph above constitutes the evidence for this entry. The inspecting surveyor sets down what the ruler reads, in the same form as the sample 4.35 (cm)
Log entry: 4 (cm)
